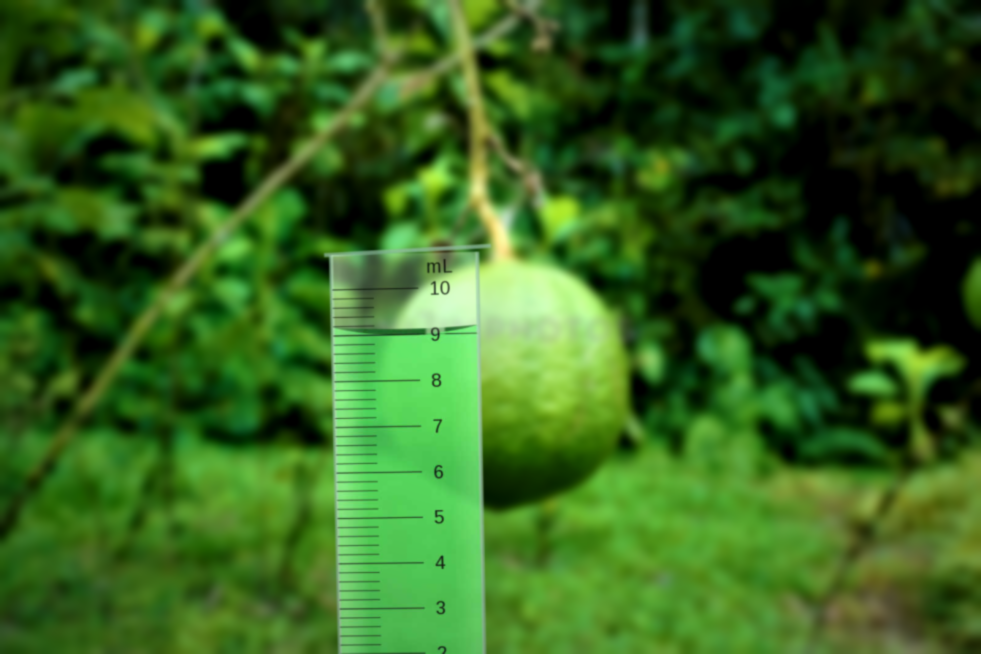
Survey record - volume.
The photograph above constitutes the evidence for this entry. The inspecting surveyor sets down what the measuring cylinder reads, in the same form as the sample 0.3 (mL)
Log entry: 9 (mL)
